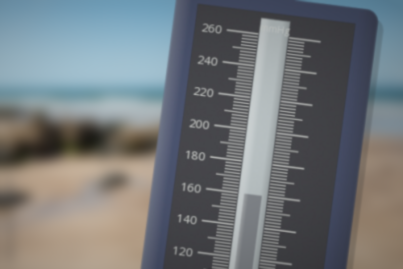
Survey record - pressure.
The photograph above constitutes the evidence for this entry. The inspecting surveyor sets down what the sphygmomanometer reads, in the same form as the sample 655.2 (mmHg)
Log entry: 160 (mmHg)
